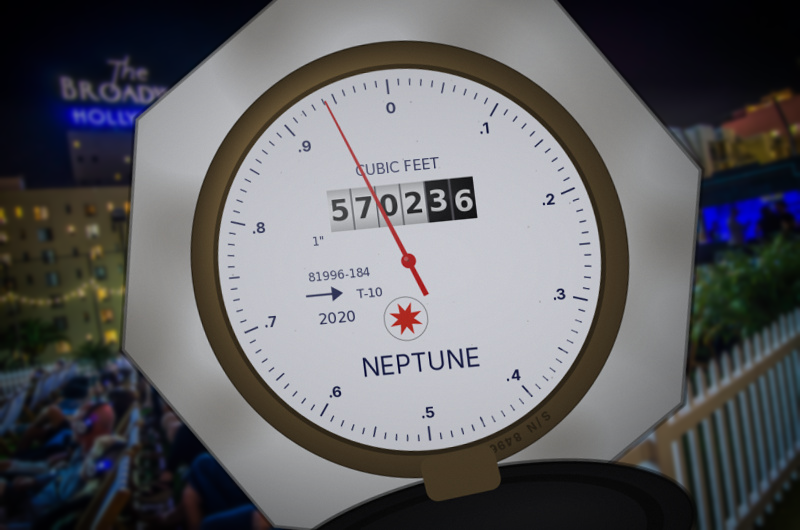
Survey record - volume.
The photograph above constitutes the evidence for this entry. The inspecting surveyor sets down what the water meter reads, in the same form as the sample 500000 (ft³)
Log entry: 570235.94 (ft³)
